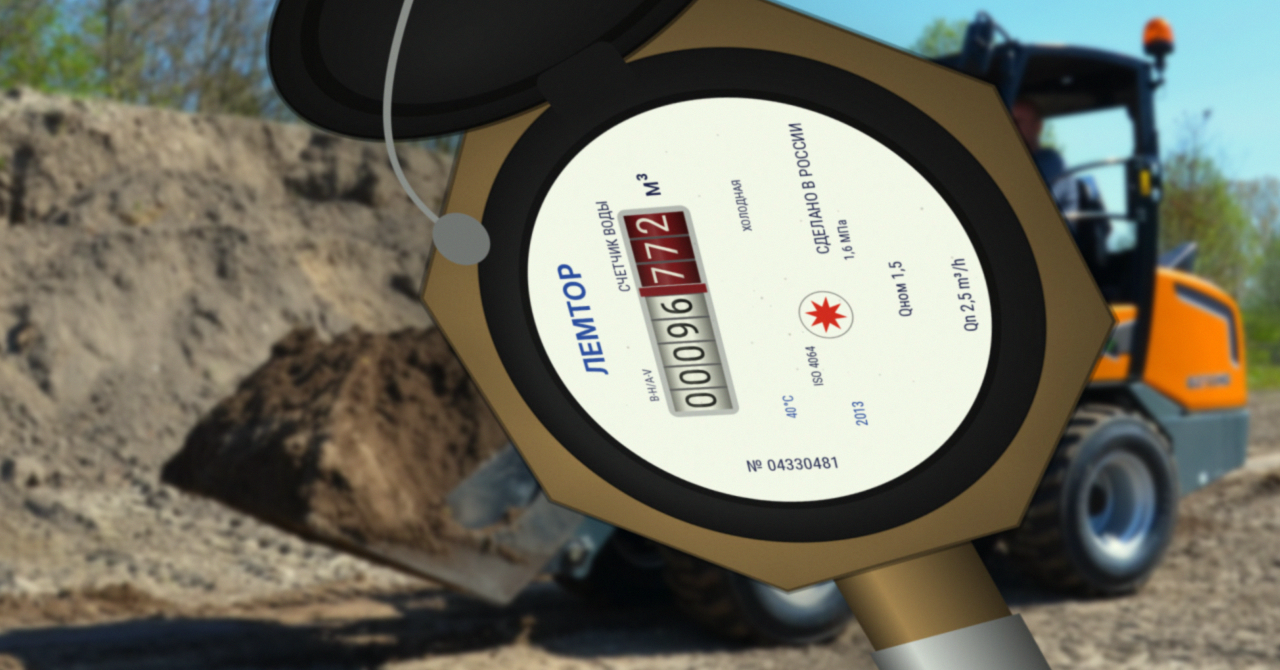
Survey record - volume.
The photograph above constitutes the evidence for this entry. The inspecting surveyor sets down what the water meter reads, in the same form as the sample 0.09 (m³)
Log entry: 96.772 (m³)
